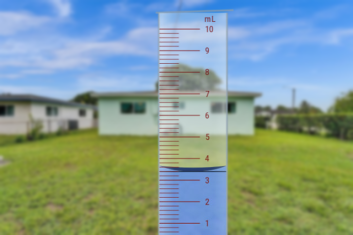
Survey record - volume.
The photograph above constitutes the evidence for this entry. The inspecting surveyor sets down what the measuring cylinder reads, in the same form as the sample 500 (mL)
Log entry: 3.4 (mL)
